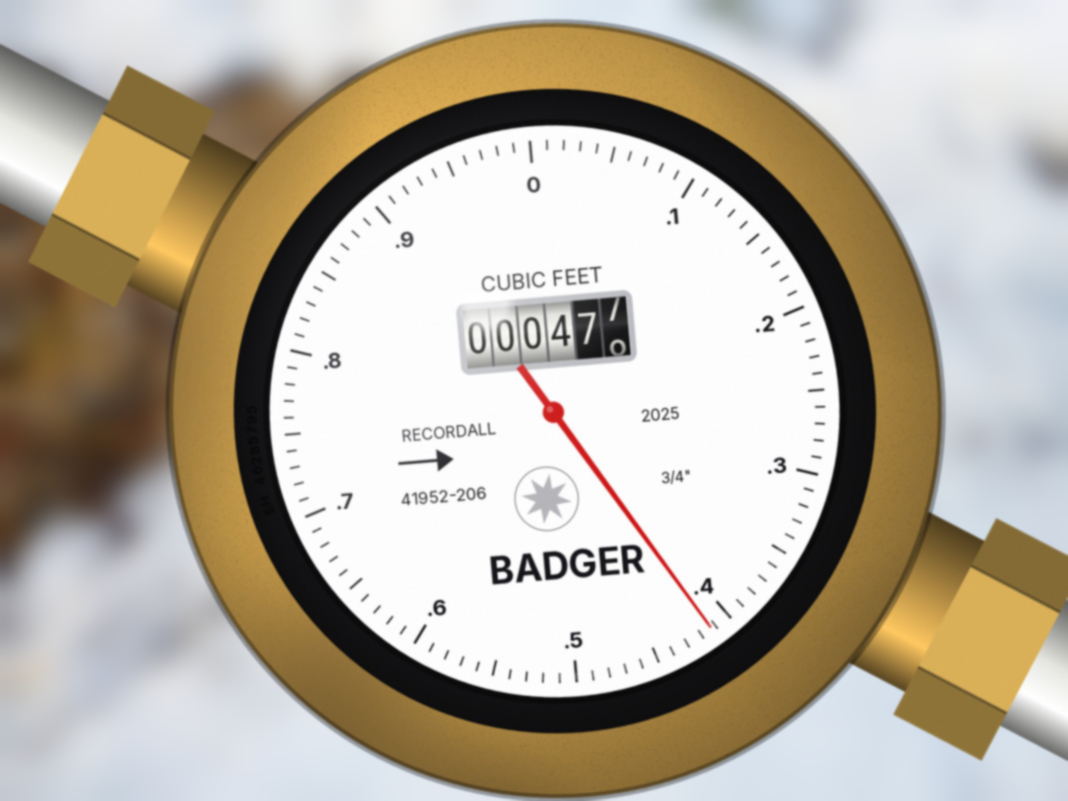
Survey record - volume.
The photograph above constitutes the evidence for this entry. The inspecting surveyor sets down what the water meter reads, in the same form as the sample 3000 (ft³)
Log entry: 477.41 (ft³)
